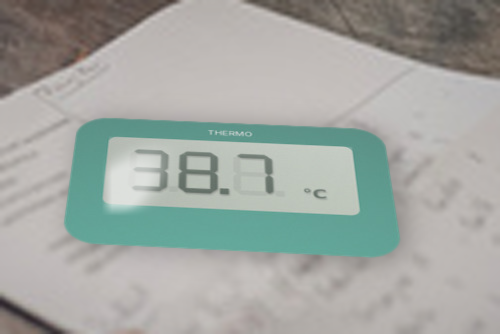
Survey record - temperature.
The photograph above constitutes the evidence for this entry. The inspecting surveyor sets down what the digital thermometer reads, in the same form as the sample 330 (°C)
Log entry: 38.7 (°C)
